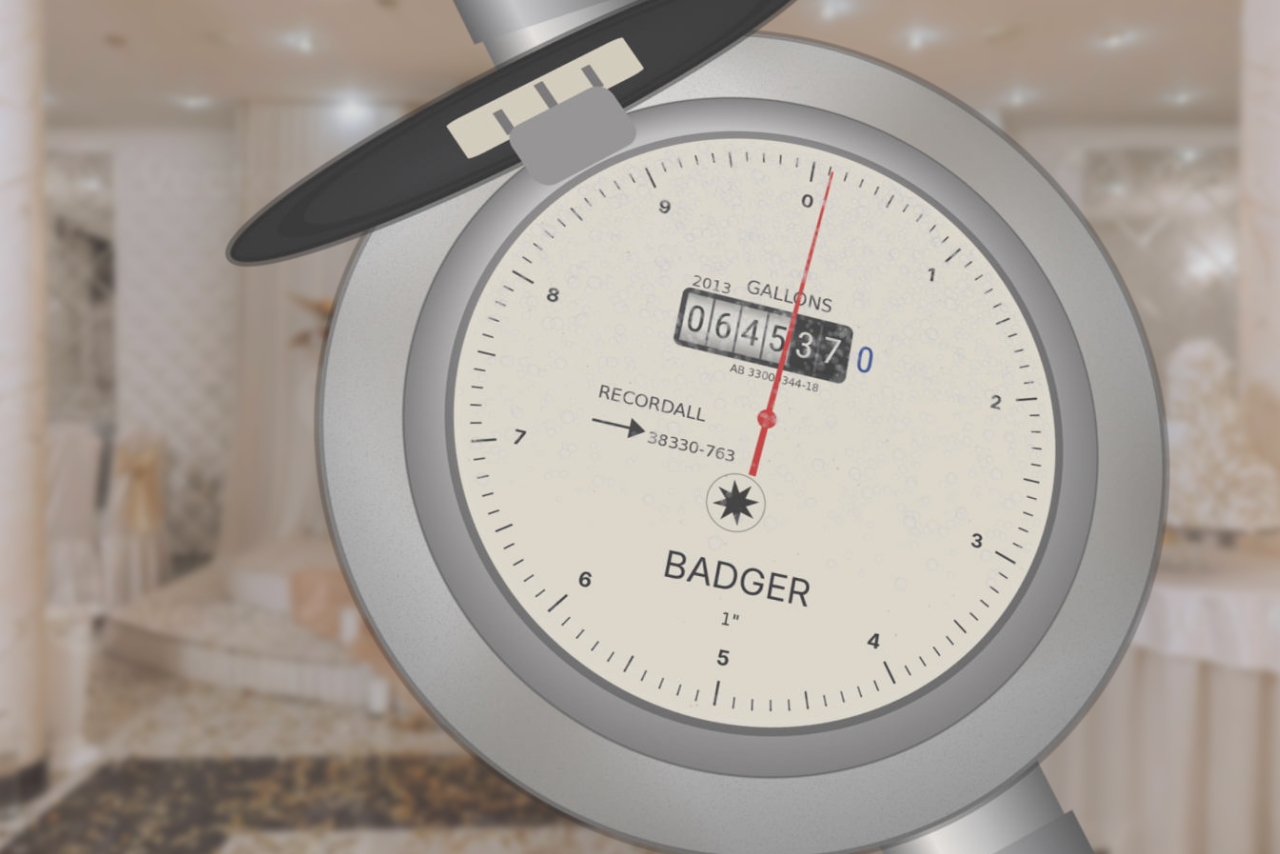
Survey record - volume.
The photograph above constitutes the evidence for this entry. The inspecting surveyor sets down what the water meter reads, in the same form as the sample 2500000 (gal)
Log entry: 645370.1 (gal)
